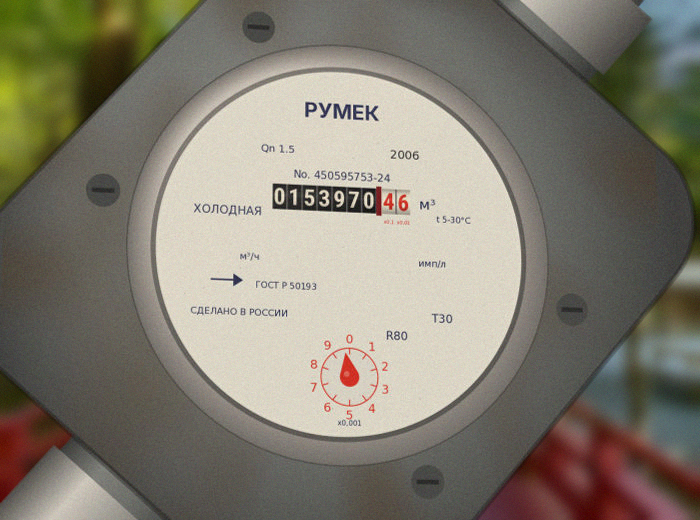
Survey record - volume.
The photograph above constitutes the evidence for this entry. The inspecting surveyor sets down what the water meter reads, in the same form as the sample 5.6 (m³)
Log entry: 153970.459 (m³)
